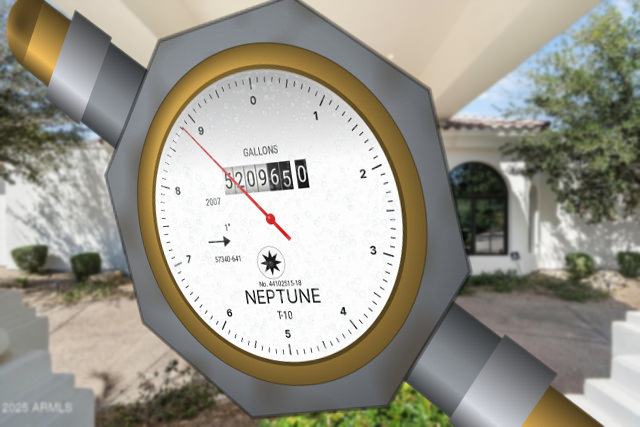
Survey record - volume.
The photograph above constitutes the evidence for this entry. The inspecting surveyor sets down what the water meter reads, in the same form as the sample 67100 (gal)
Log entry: 5209648.8 (gal)
